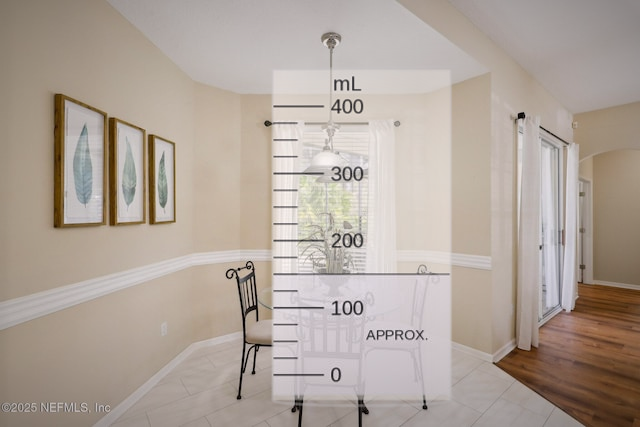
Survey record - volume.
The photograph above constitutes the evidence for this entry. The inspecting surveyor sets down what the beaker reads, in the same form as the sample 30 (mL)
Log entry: 150 (mL)
